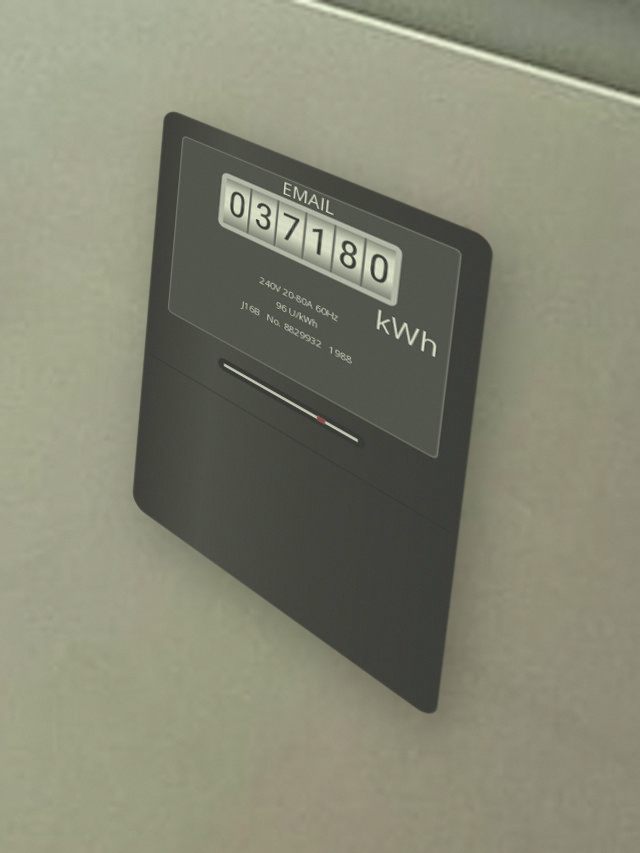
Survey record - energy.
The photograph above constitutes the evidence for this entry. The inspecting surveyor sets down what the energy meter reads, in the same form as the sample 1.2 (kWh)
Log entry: 37180 (kWh)
